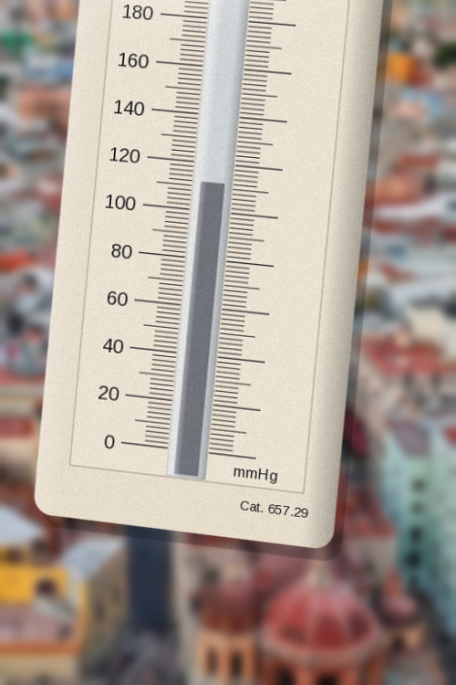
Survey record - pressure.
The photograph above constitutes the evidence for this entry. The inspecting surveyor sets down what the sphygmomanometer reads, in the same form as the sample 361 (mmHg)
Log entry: 112 (mmHg)
